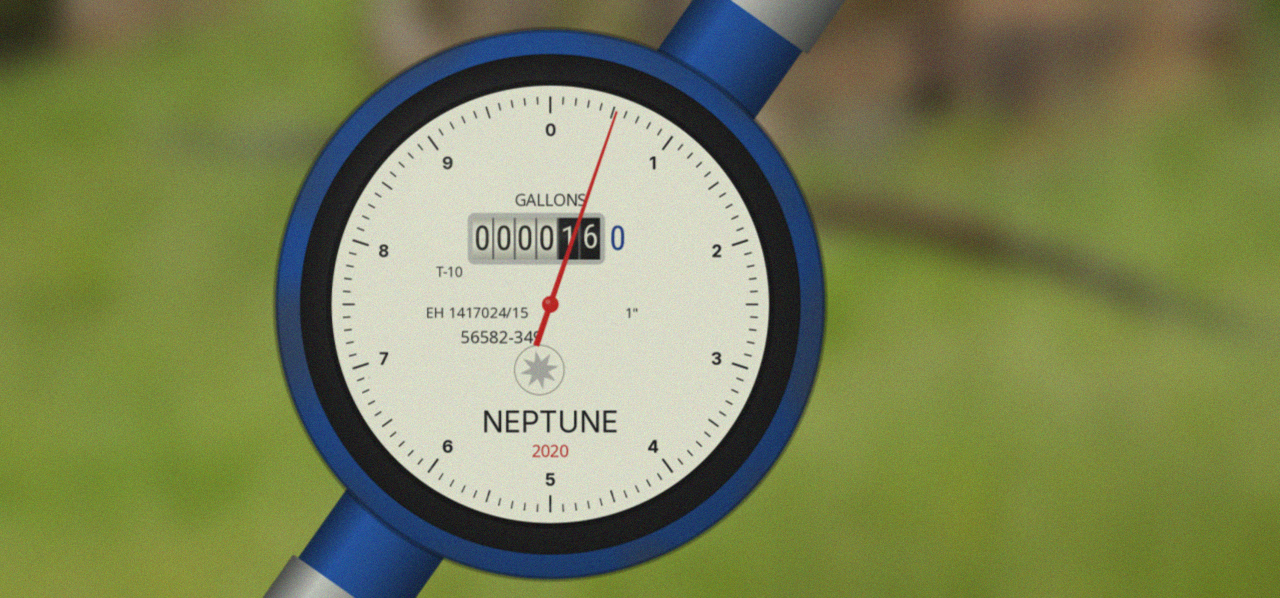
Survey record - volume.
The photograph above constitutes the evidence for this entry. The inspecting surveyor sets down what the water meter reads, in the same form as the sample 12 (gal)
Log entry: 160.5 (gal)
